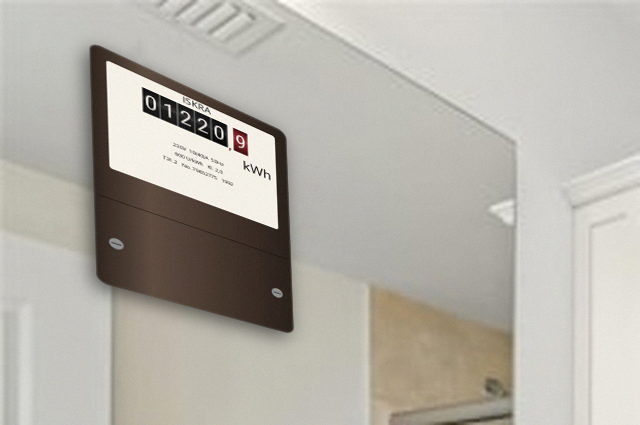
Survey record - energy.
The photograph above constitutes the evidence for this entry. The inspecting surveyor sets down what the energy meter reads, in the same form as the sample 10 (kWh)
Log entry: 1220.9 (kWh)
